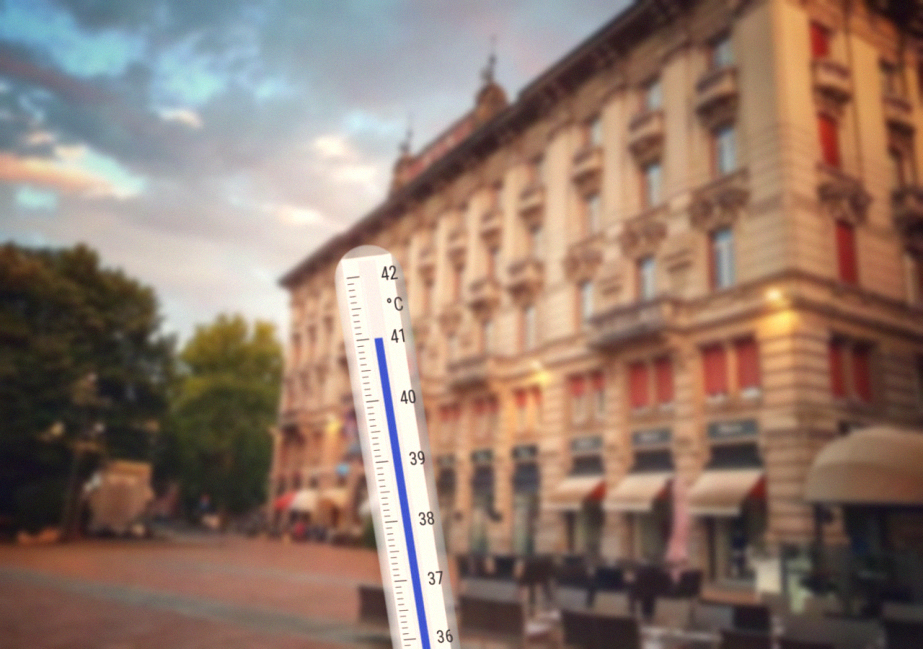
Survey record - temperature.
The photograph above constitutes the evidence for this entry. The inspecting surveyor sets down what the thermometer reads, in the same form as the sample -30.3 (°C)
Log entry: 41 (°C)
